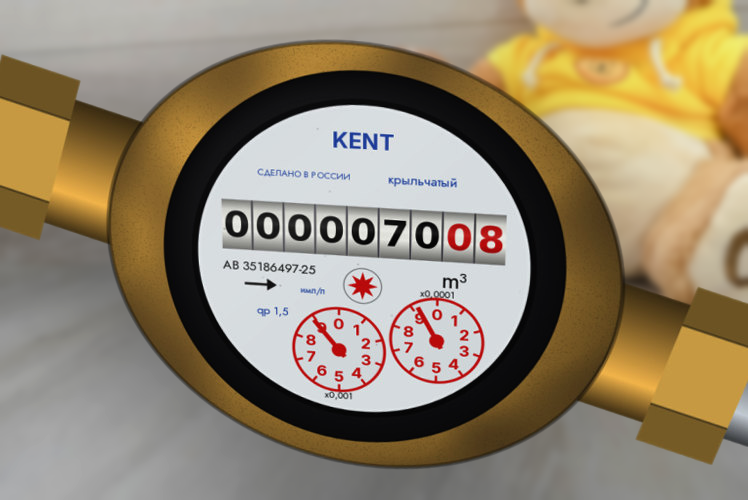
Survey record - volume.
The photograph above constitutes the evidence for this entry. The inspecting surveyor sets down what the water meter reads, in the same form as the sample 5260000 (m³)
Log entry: 70.0889 (m³)
